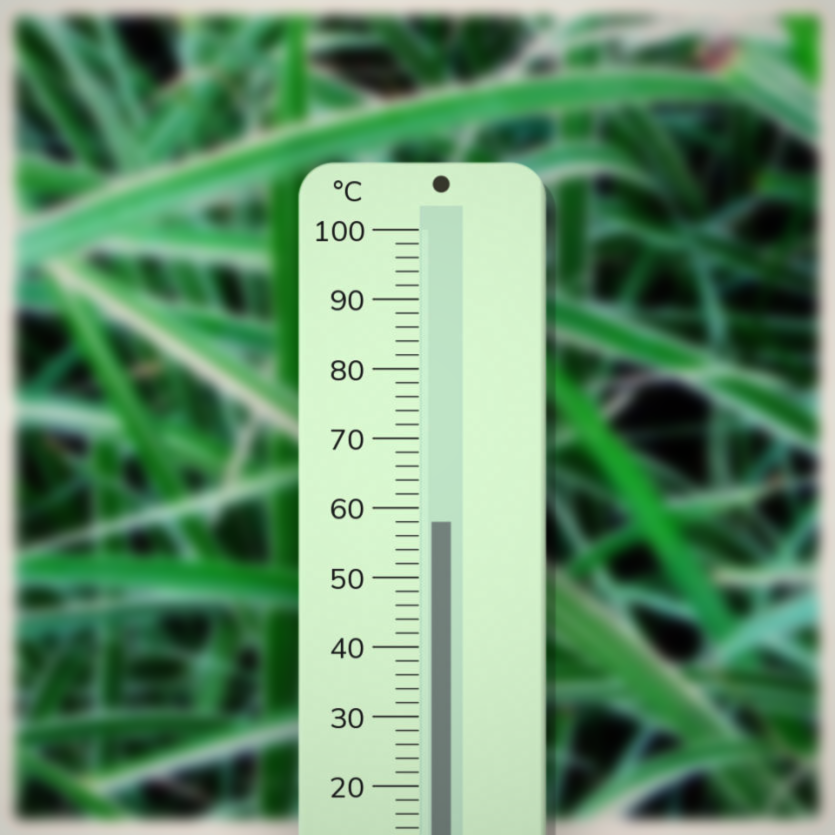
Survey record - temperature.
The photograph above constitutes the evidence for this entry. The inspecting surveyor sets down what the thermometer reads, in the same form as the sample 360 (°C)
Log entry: 58 (°C)
